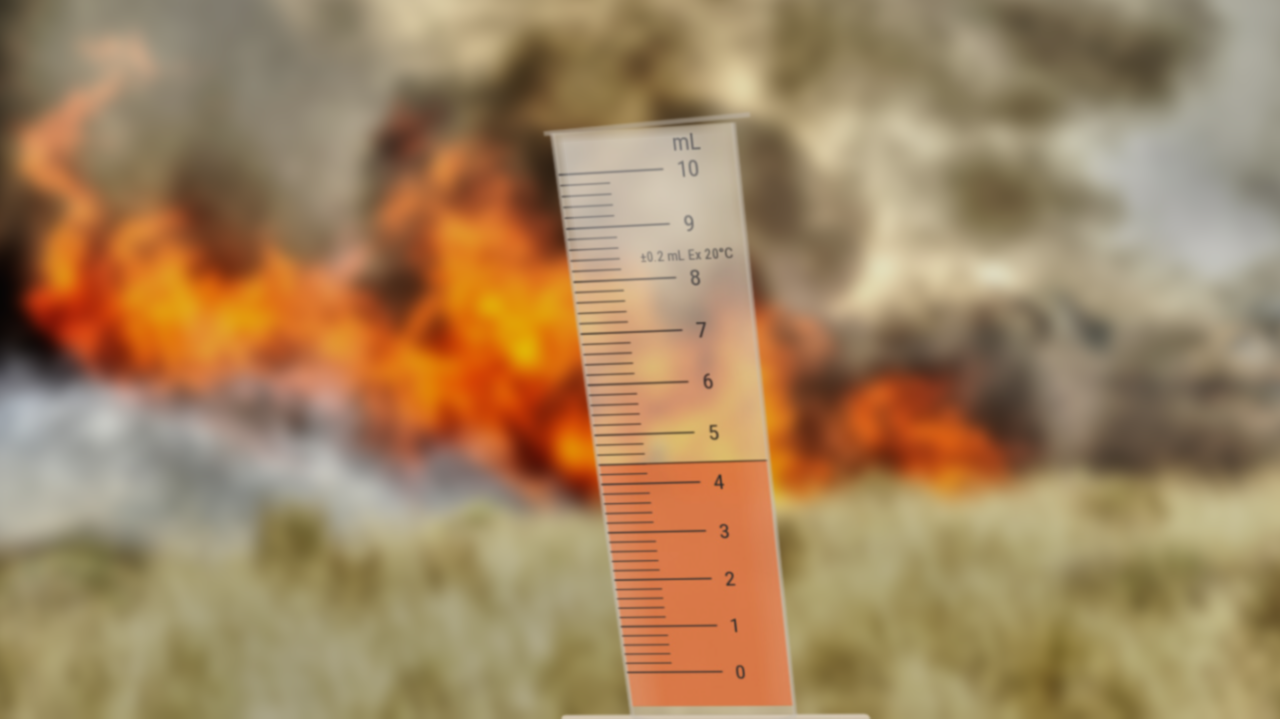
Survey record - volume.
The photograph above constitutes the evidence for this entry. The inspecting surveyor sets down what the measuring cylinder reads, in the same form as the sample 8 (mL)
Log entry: 4.4 (mL)
